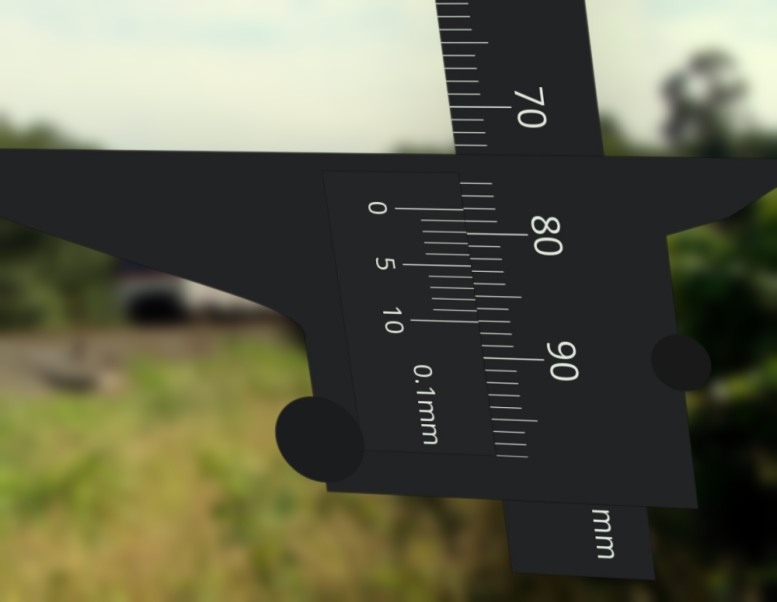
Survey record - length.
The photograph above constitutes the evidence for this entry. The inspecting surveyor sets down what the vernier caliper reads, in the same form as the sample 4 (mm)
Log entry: 78.1 (mm)
